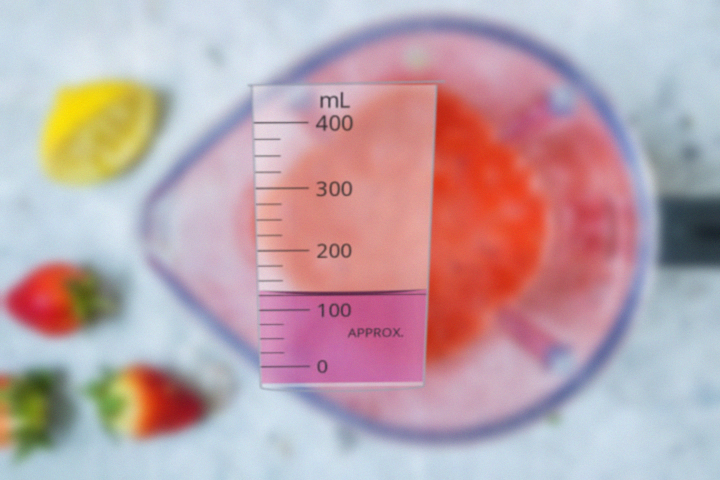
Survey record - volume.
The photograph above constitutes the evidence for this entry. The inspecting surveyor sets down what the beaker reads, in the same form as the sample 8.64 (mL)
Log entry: 125 (mL)
